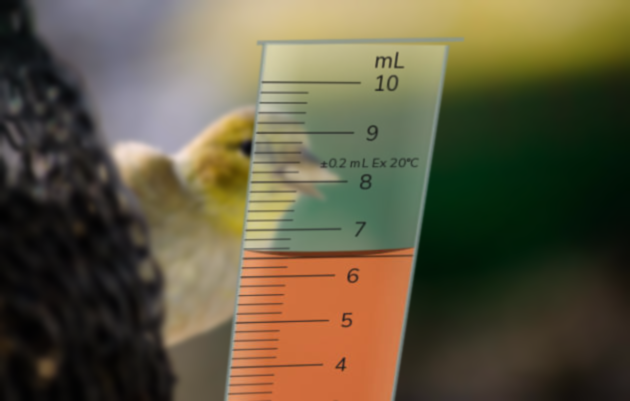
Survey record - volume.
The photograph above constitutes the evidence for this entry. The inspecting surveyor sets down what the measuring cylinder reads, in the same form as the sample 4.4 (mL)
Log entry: 6.4 (mL)
